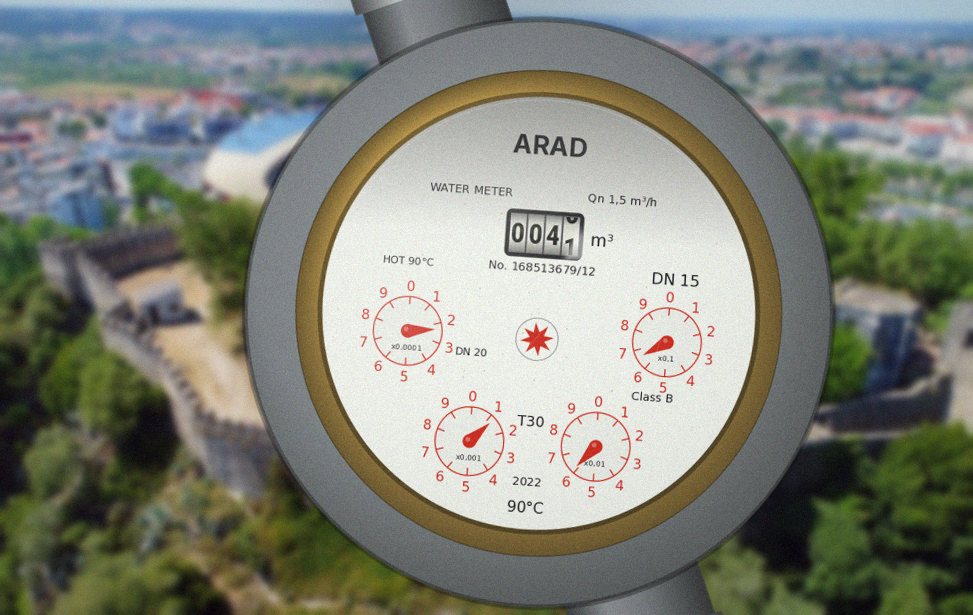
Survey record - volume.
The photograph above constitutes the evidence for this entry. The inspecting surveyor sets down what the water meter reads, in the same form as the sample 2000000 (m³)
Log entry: 40.6612 (m³)
